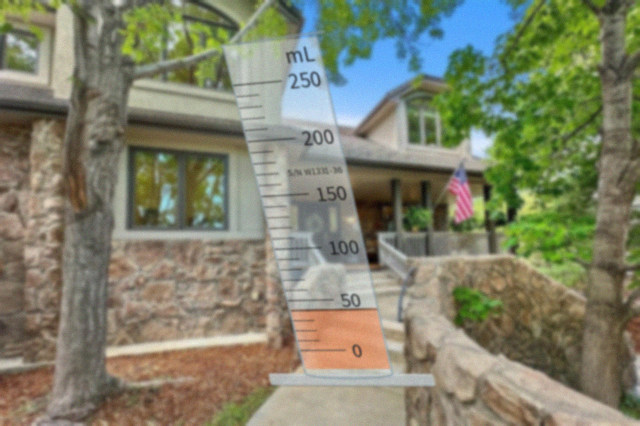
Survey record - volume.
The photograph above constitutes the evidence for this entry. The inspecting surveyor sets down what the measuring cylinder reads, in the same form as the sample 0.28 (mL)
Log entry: 40 (mL)
